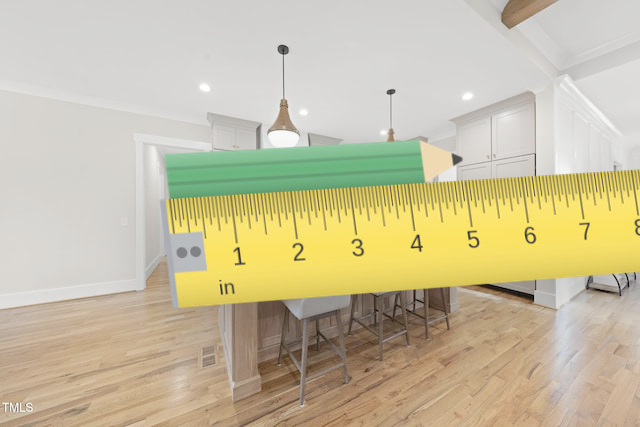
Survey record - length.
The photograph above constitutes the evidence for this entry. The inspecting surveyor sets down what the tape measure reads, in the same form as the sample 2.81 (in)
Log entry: 5 (in)
